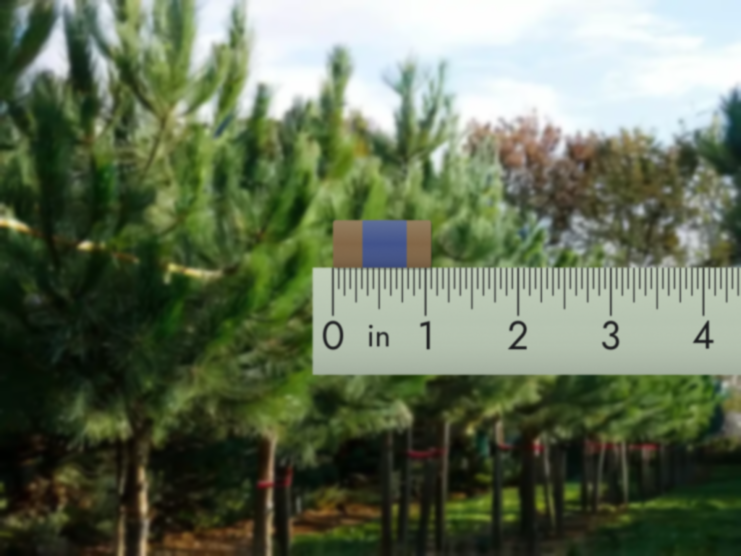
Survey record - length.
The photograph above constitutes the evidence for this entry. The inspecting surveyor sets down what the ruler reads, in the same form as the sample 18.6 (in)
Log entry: 1.0625 (in)
